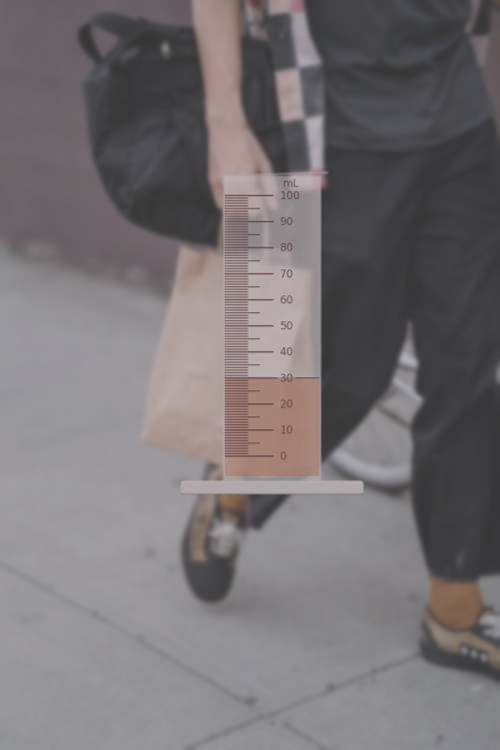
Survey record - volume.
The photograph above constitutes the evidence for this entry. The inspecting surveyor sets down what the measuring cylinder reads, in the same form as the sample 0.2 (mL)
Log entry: 30 (mL)
